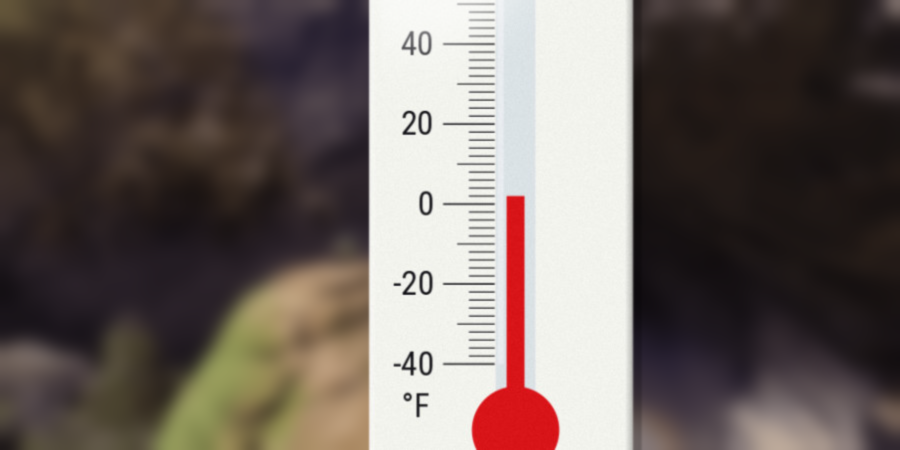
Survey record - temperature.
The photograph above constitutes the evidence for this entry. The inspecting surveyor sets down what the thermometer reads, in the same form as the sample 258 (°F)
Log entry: 2 (°F)
